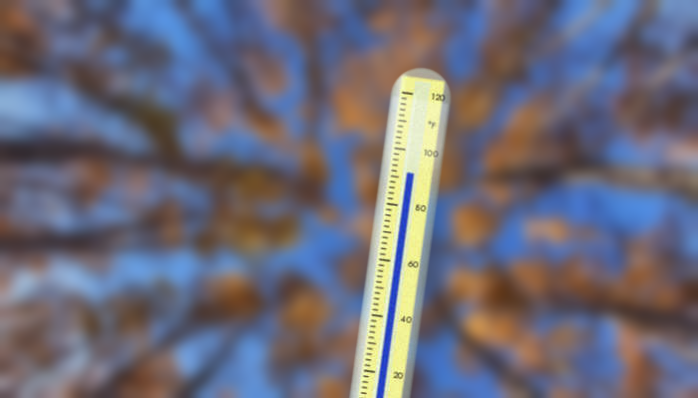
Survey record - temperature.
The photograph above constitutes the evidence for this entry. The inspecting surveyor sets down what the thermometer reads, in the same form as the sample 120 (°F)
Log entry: 92 (°F)
